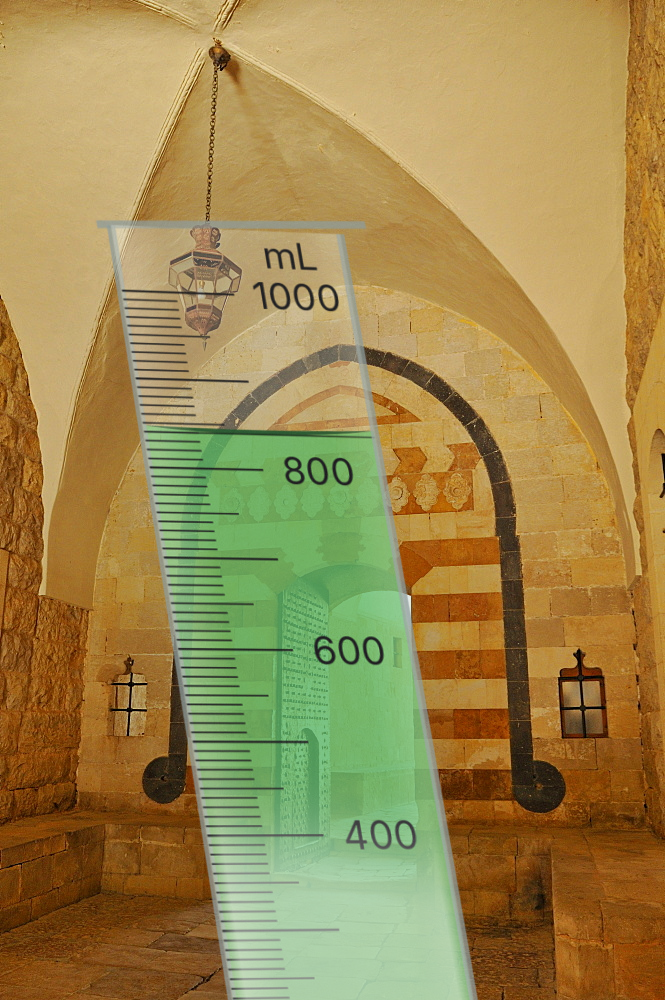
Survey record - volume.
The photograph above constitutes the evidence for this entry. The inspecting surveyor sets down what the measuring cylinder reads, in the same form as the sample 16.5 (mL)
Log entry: 840 (mL)
